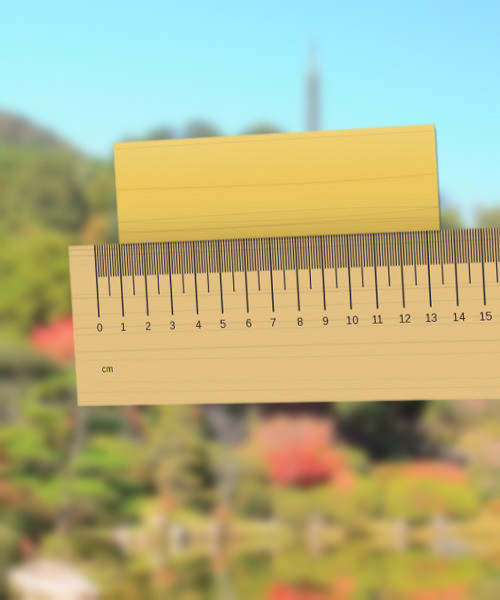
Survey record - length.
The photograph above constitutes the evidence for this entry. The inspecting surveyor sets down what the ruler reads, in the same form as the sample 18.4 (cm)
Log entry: 12.5 (cm)
